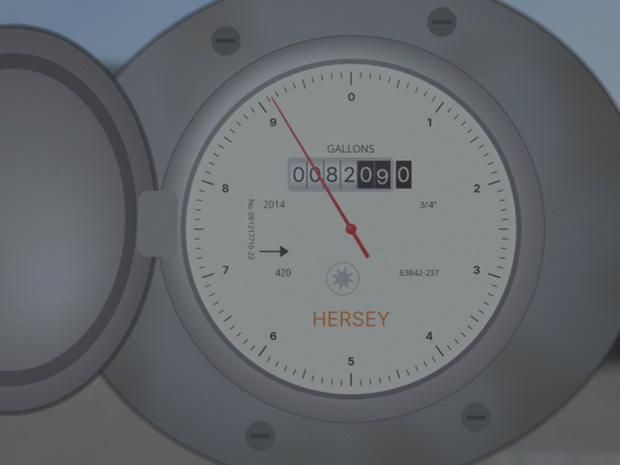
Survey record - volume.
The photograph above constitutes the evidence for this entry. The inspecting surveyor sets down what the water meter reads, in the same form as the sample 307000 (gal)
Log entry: 82089.1 (gal)
